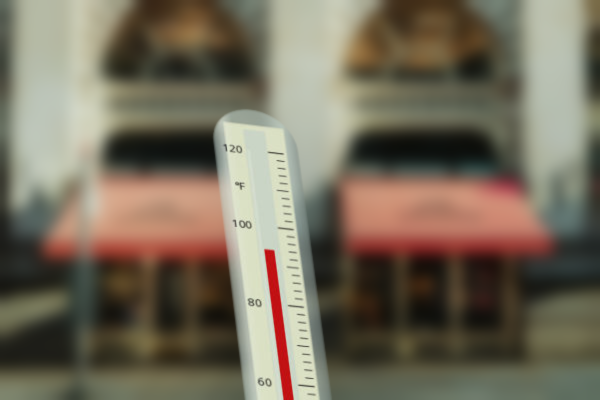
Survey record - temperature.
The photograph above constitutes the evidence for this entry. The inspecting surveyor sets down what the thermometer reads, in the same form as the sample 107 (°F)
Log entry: 94 (°F)
